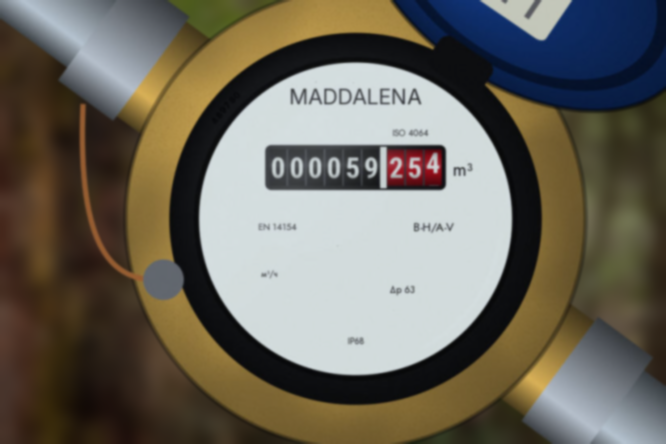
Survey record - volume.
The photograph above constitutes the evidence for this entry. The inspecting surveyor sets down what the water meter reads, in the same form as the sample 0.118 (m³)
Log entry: 59.254 (m³)
